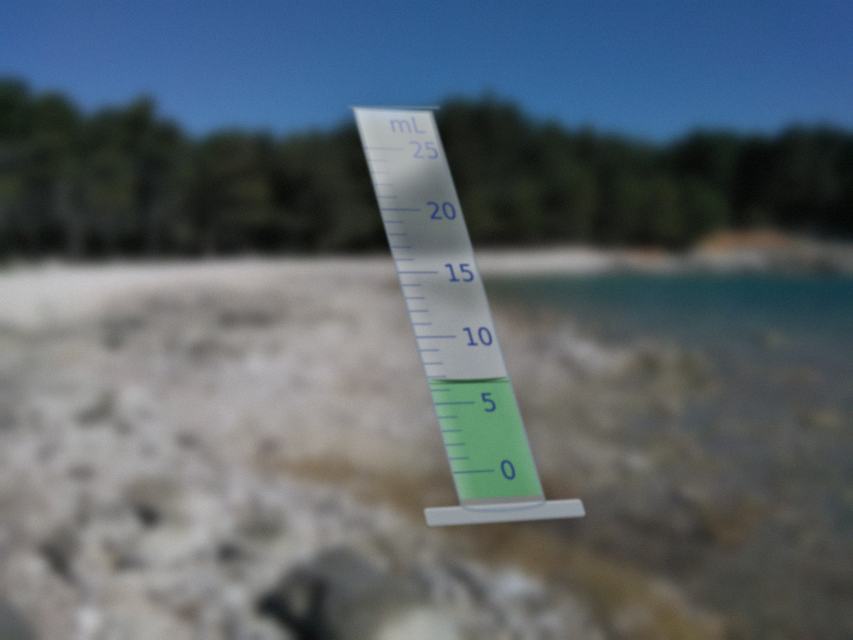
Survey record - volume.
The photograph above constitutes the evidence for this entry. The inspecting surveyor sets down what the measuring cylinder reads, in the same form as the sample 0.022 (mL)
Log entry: 6.5 (mL)
